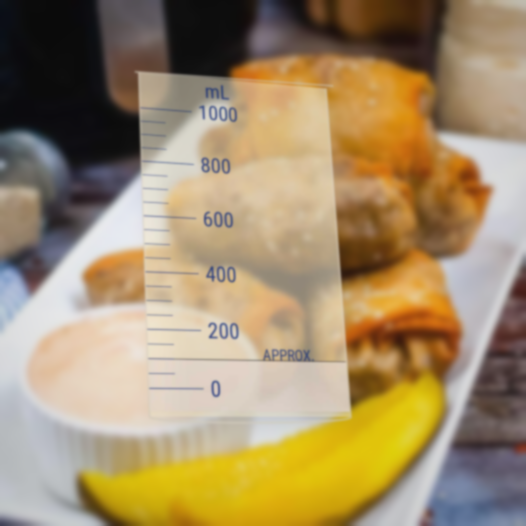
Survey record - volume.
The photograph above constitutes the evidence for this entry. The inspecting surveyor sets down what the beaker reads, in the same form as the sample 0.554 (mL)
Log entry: 100 (mL)
